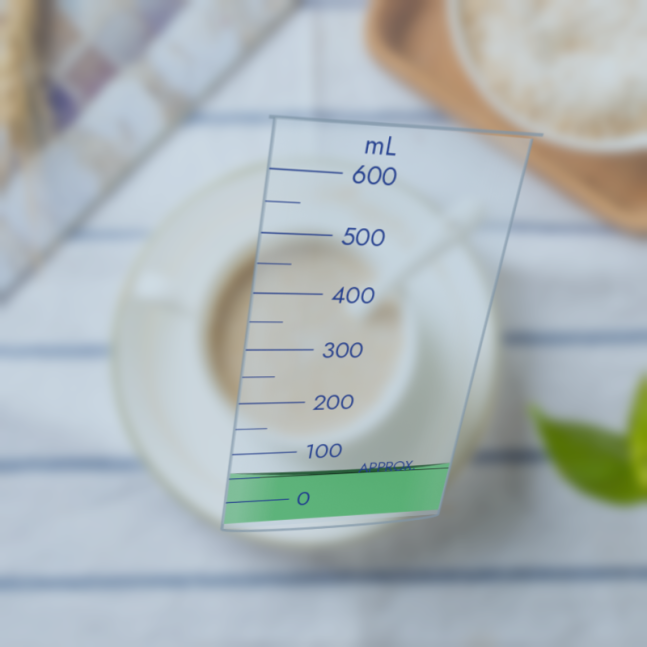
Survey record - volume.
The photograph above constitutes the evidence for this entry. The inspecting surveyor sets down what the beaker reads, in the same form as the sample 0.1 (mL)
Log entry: 50 (mL)
